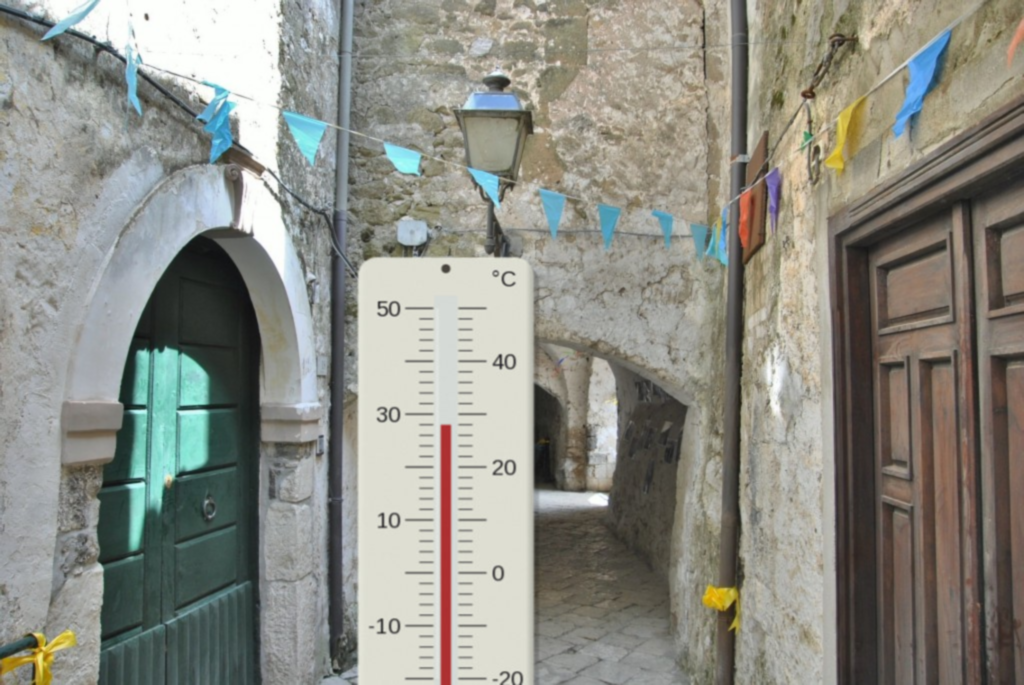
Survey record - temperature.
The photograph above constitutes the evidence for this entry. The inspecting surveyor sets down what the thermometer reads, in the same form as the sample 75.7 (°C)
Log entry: 28 (°C)
